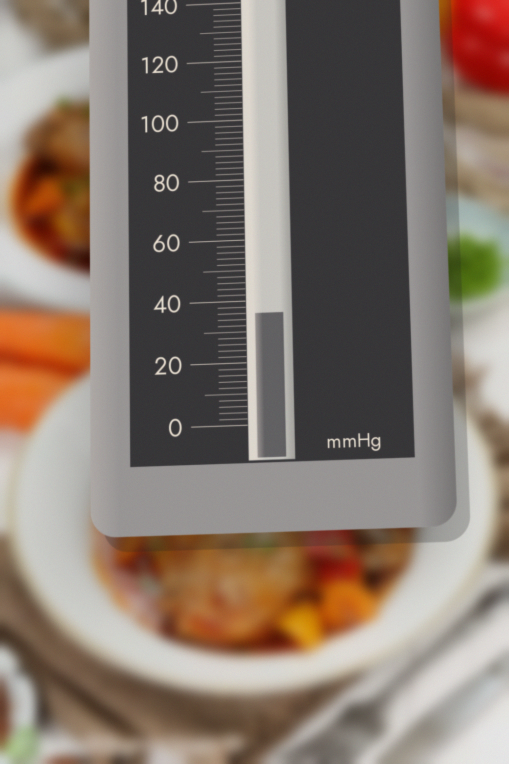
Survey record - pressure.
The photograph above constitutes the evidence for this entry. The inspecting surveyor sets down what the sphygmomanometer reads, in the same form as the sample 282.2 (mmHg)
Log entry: 36 (mmHg)
